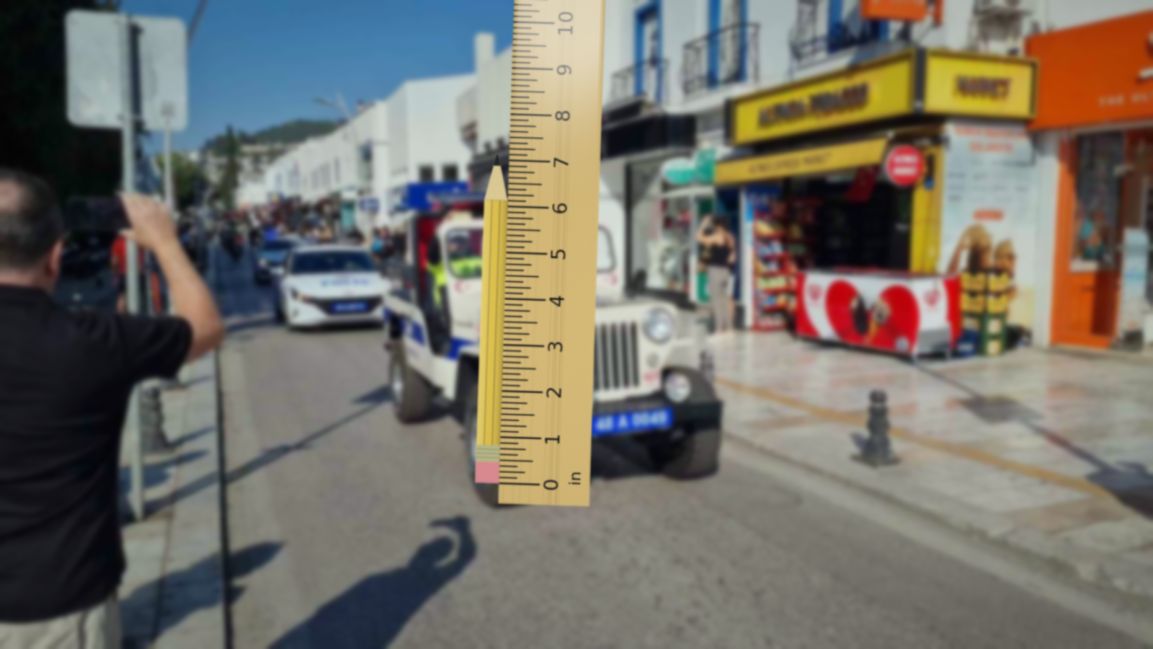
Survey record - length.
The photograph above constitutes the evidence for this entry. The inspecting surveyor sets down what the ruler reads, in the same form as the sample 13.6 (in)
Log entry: 7.125 (in)
